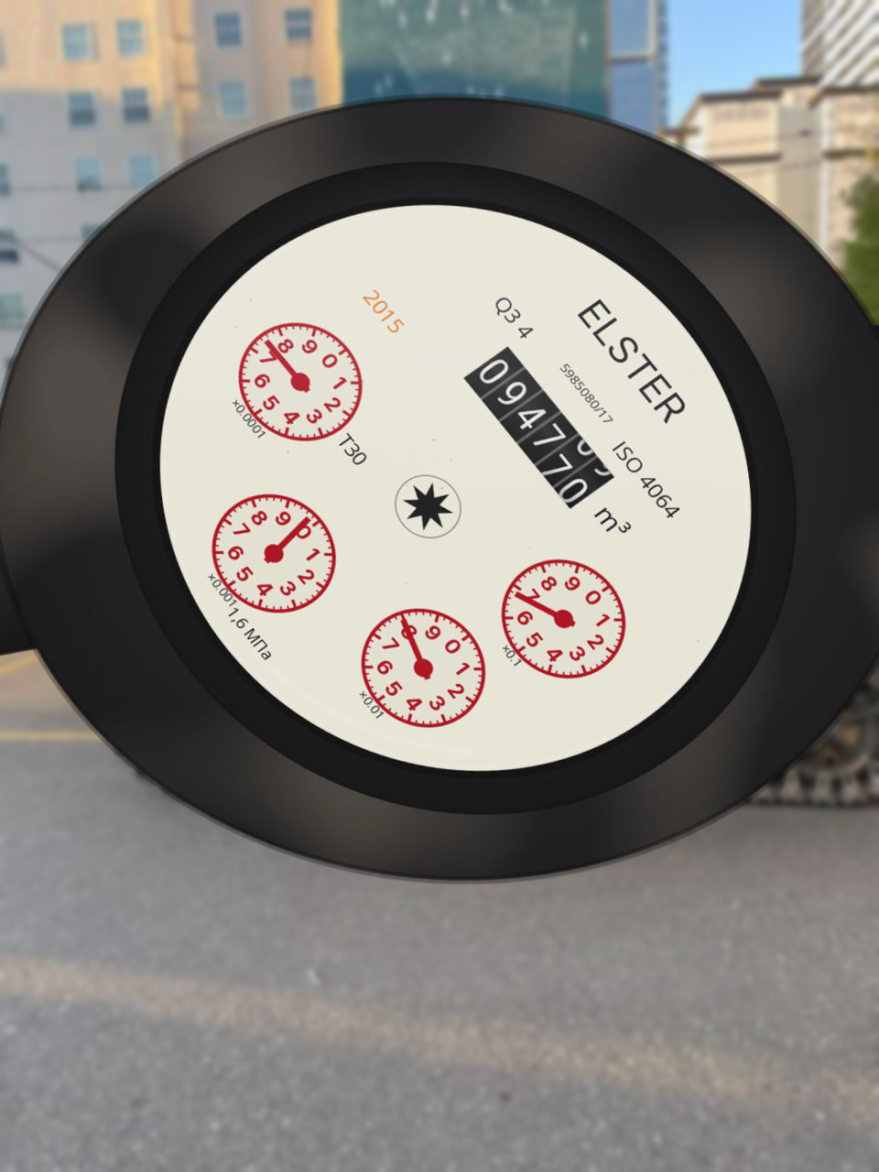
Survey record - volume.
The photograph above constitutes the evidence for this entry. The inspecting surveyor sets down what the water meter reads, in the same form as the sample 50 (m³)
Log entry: 94769.6797 (m³)
